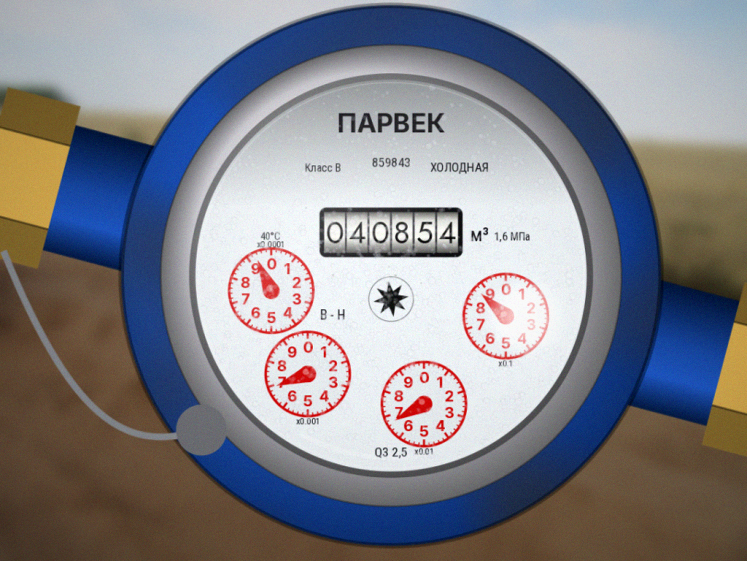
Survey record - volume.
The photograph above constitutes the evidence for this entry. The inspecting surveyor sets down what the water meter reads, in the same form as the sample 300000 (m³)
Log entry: 40854.8669 (m³)
